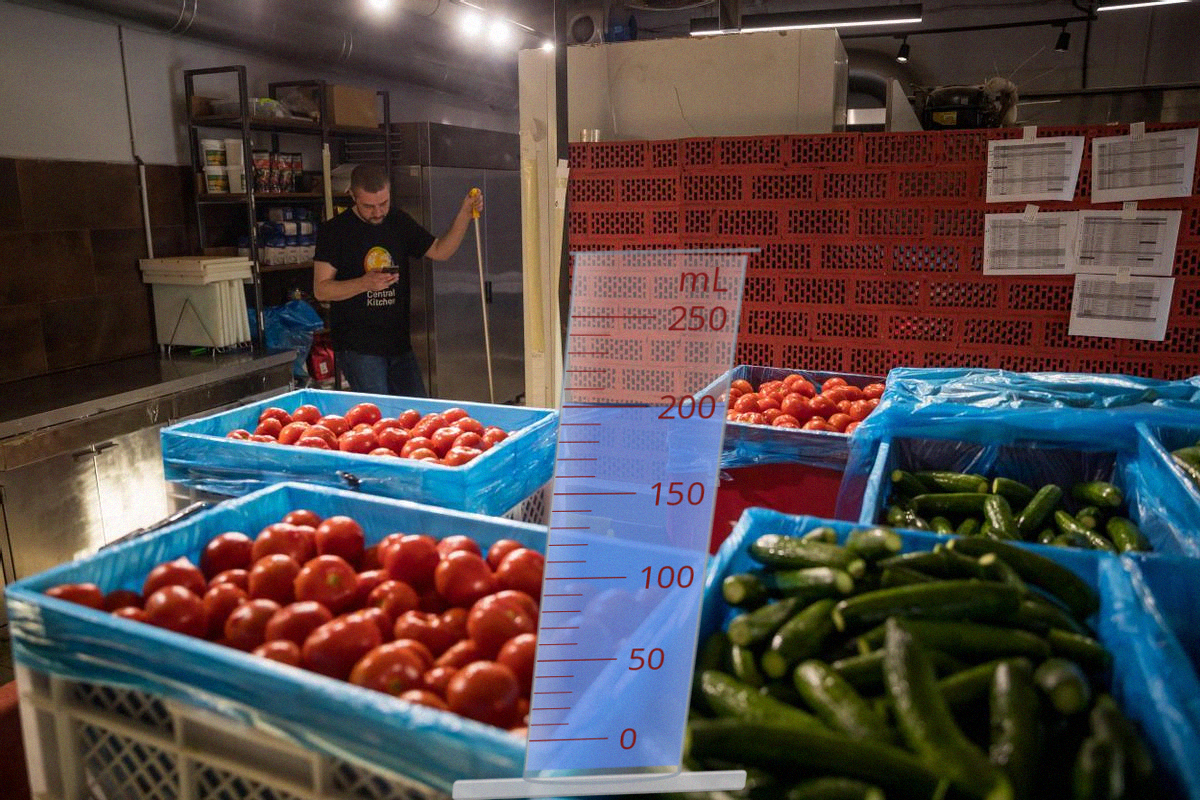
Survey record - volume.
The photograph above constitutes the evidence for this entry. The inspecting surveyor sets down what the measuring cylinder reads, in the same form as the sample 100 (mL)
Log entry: 200 (mL)
